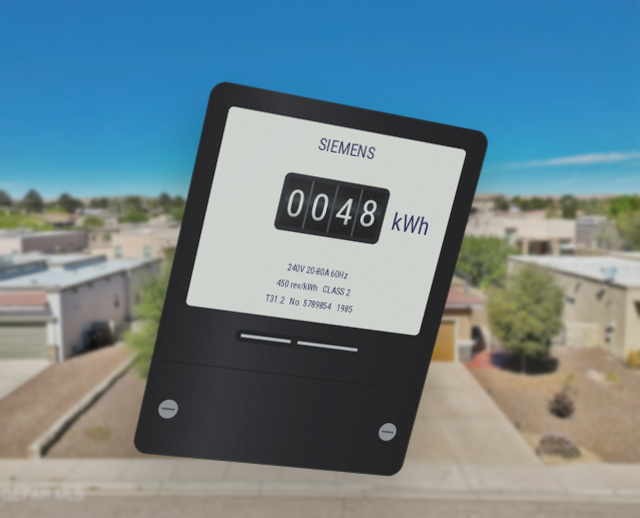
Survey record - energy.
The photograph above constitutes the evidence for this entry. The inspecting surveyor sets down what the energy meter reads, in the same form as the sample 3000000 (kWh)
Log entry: 48 (kWh)
